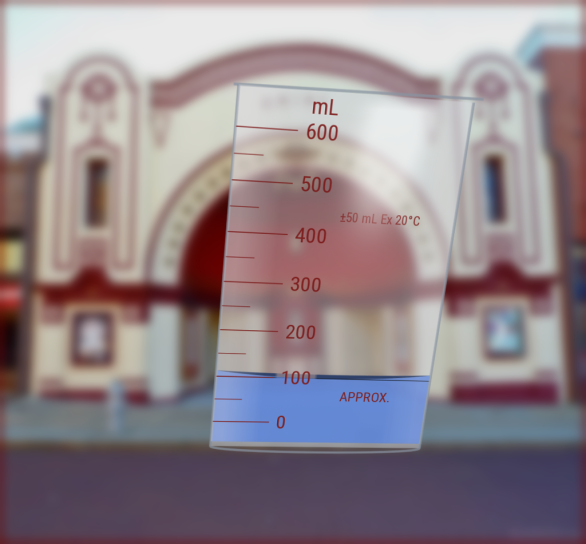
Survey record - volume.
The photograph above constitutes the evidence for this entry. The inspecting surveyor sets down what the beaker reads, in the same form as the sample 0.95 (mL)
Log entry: 100 (mL)
